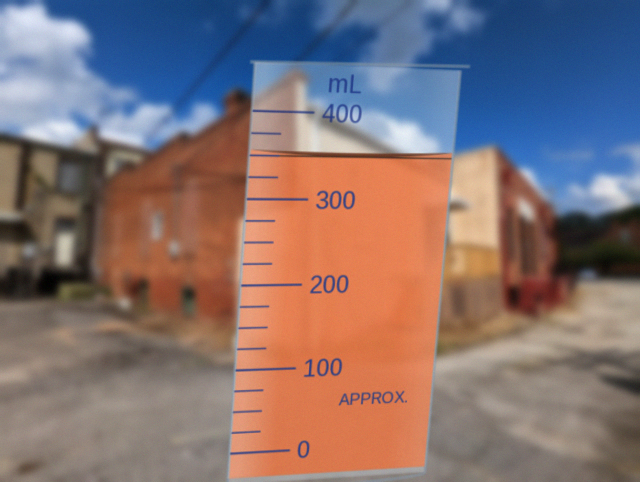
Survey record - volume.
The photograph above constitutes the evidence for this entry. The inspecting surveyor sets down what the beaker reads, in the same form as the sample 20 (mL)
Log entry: 350 (mL)
